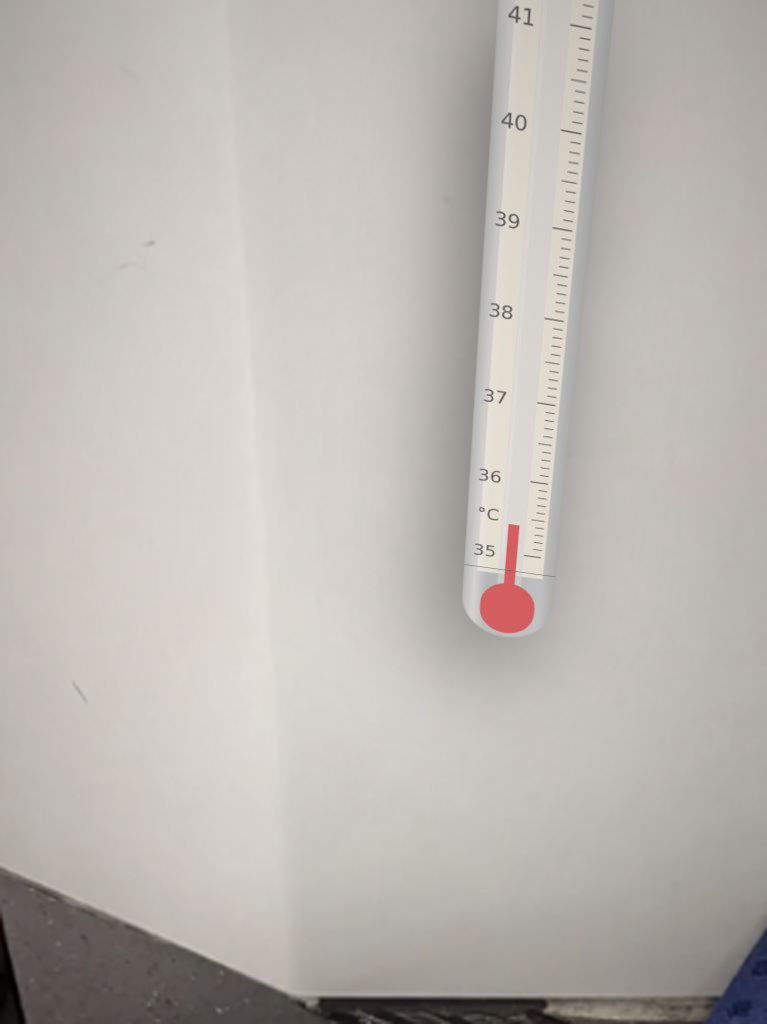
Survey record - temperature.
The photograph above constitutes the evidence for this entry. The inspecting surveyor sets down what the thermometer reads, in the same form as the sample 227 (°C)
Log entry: 35.4 (°C)
